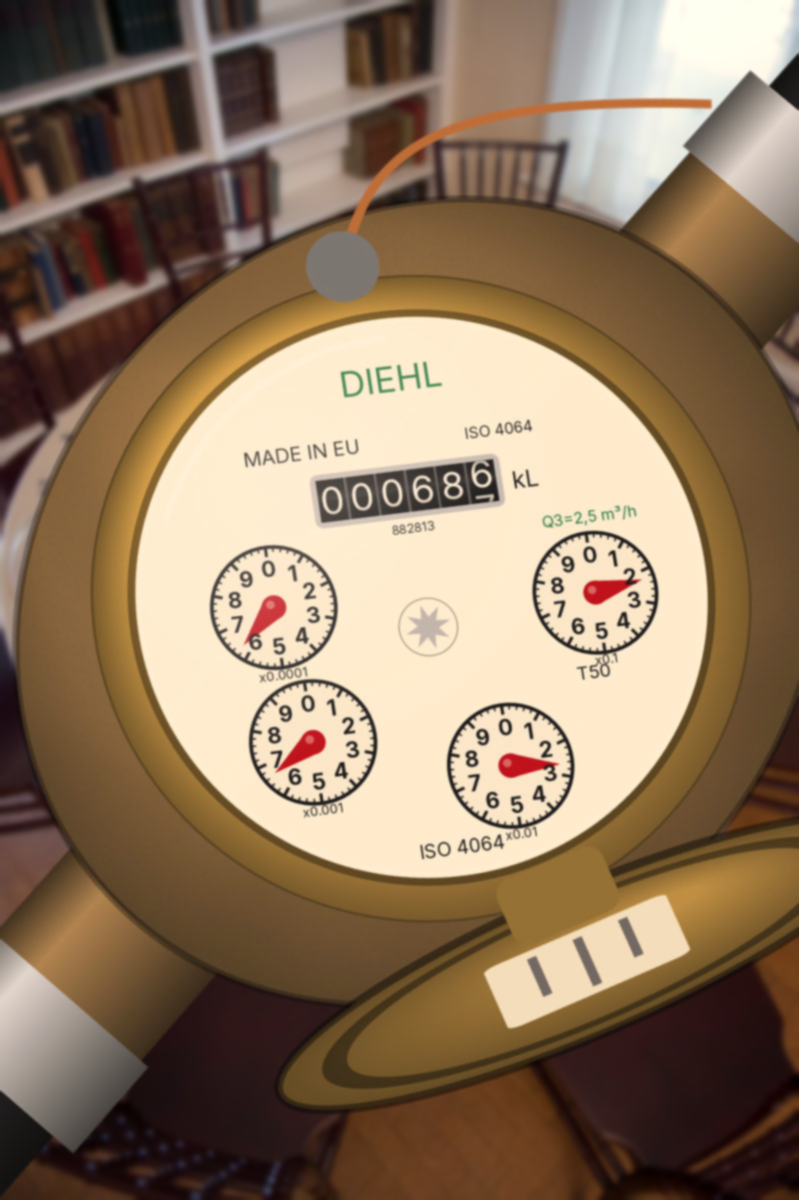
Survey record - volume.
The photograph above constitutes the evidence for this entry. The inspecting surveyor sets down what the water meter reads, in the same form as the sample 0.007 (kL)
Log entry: 686.2266 (kL)
